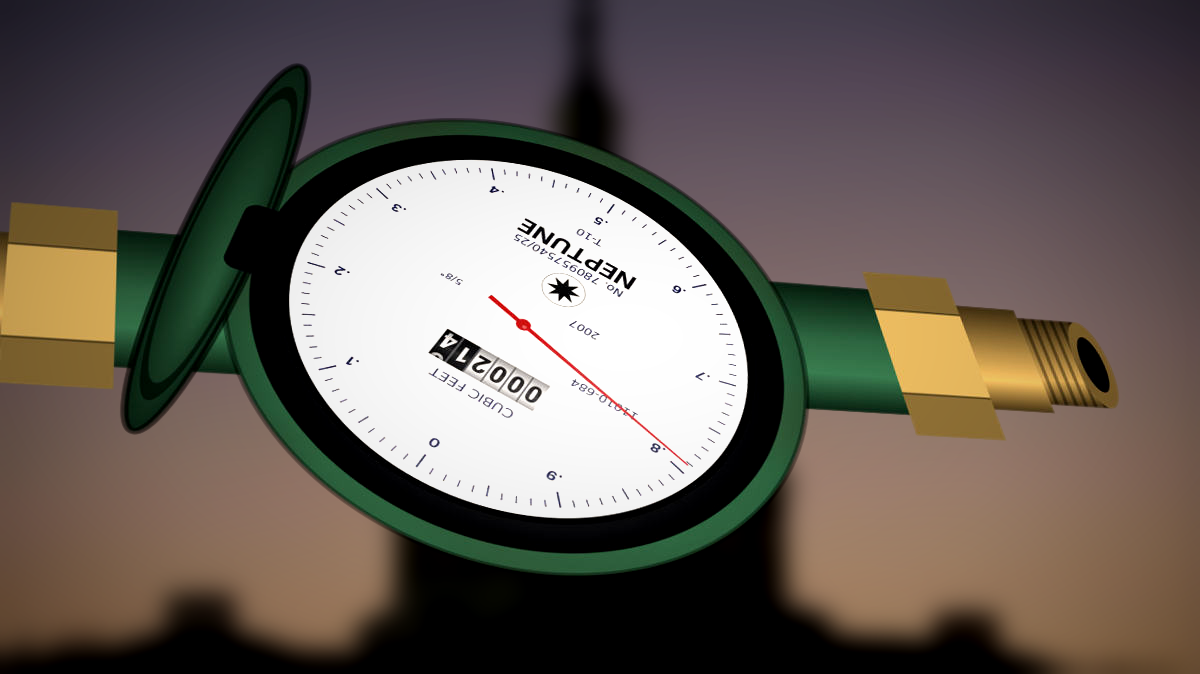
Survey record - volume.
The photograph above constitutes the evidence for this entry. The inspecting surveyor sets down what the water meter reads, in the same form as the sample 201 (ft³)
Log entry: 213.79 (ft³)
